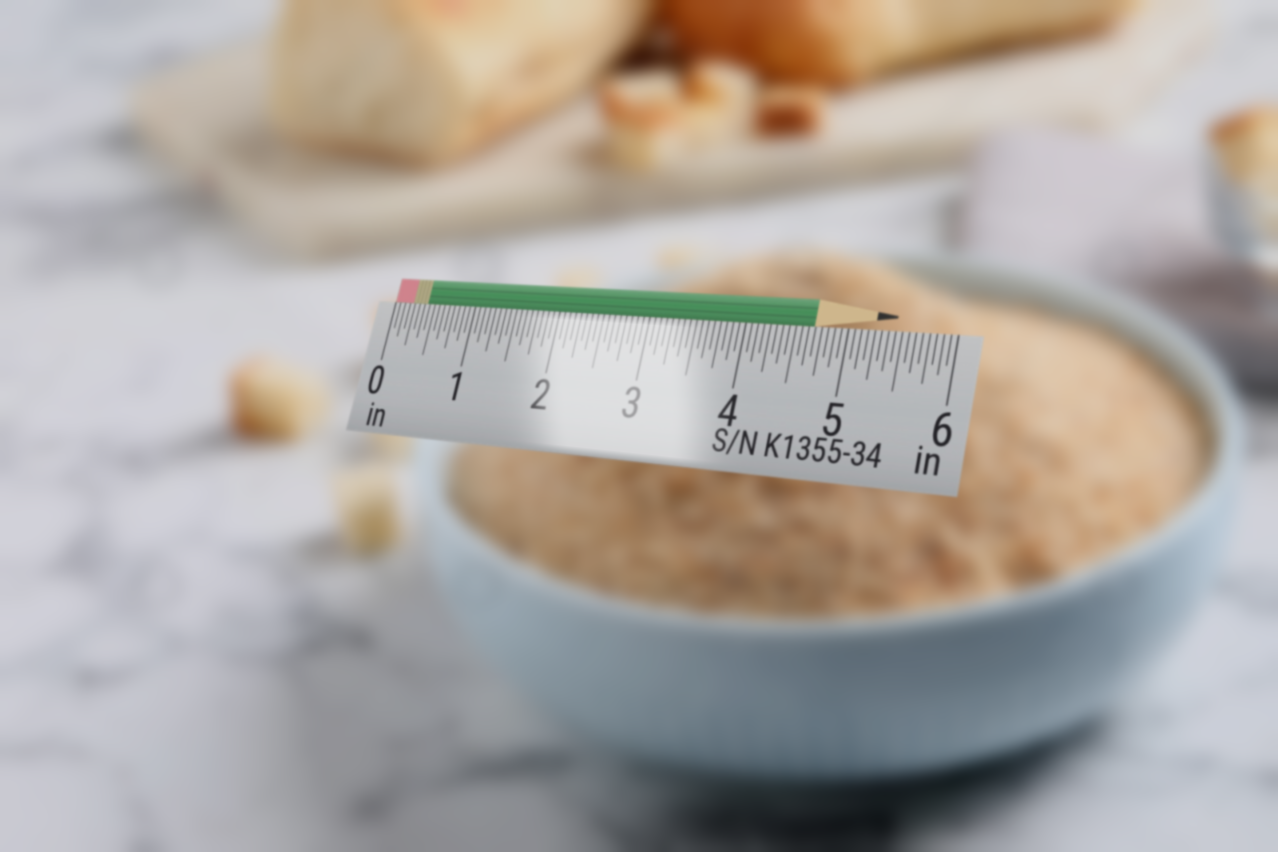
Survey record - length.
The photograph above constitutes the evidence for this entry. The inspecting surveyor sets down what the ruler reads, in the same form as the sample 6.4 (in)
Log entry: 5.4375 (in)
